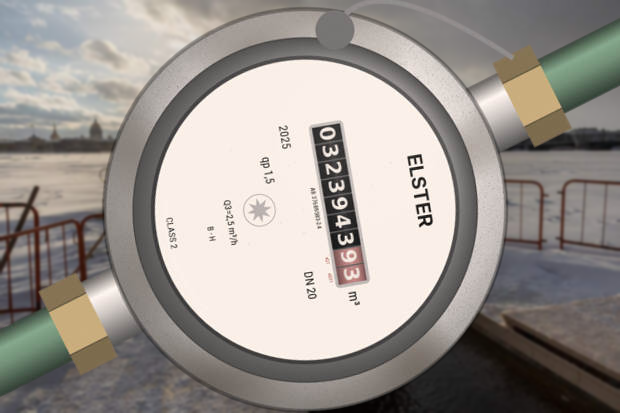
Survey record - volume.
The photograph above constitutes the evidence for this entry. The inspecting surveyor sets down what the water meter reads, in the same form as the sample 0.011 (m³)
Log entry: 323943.93 (m³)
